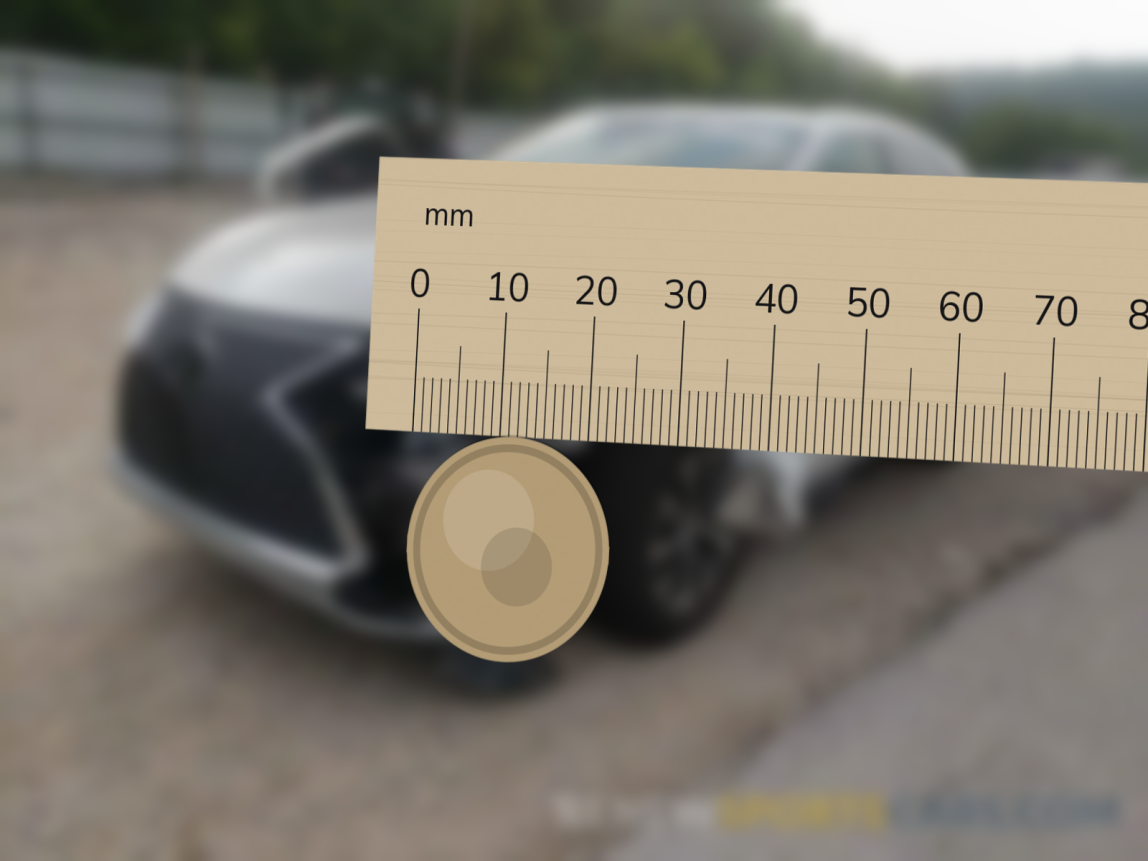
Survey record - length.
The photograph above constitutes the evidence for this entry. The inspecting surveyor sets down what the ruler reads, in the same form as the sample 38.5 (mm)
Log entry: 23 (mm)
